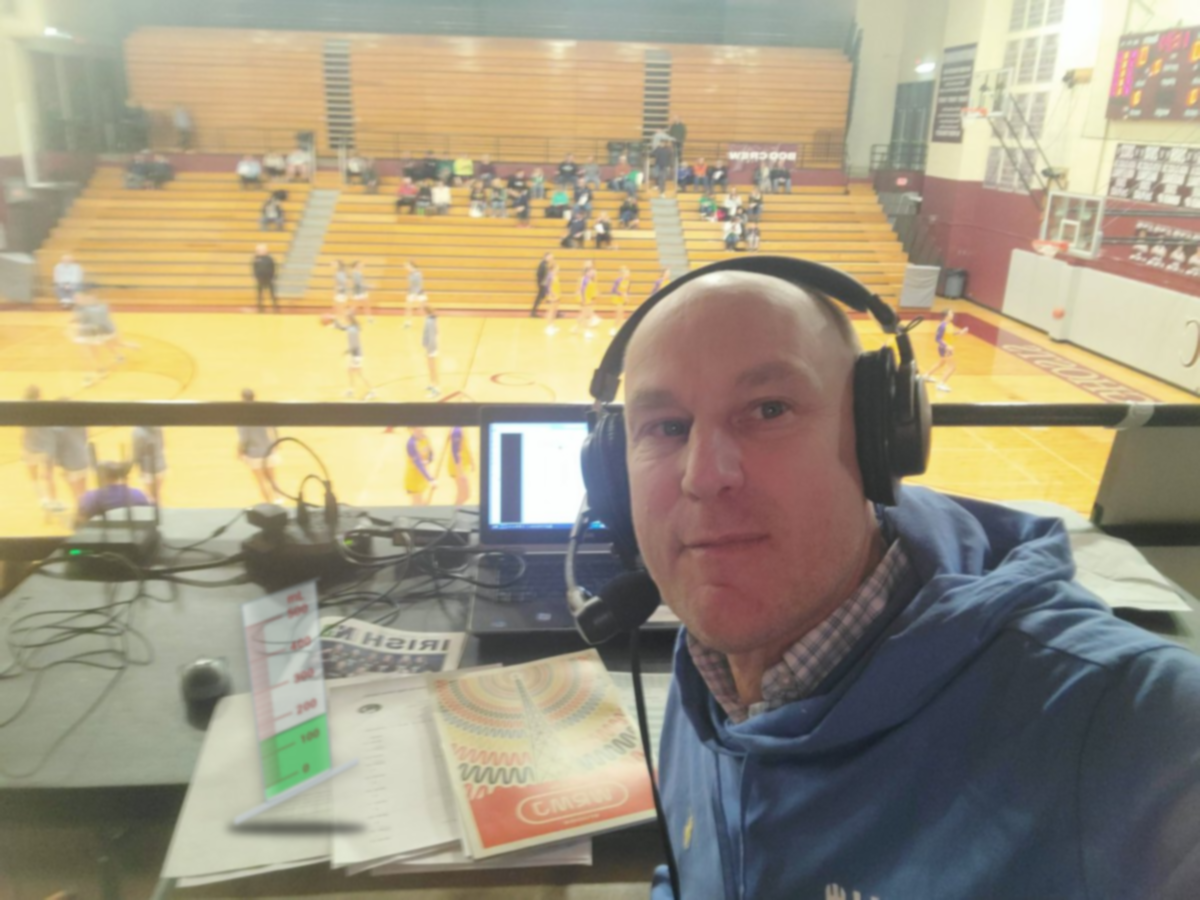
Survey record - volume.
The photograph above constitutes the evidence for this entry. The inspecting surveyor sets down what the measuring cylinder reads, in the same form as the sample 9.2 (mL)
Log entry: 150 (mL)
